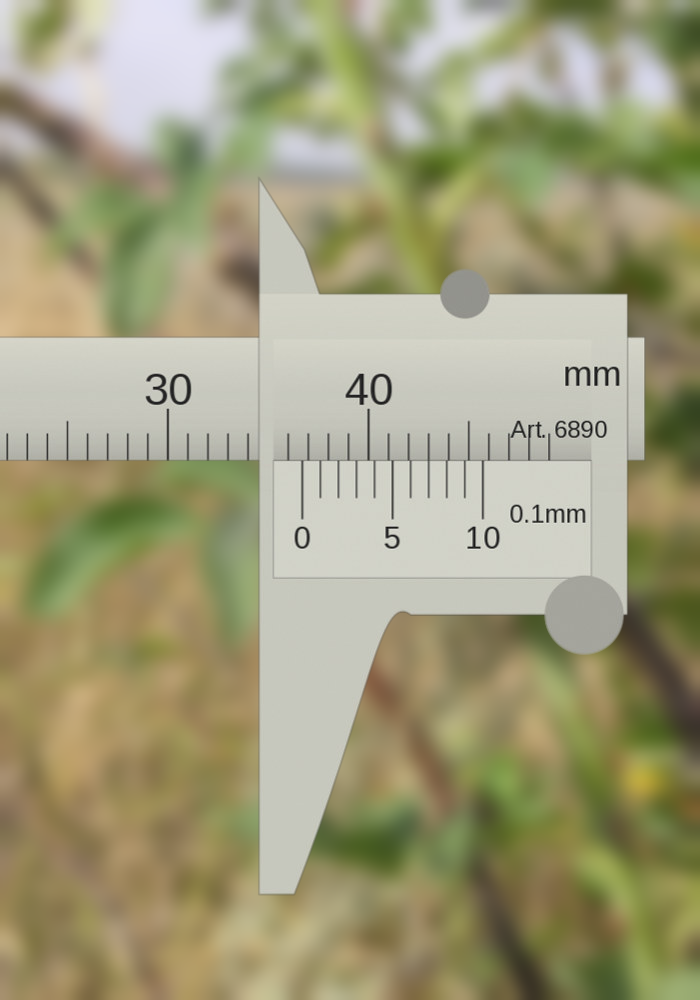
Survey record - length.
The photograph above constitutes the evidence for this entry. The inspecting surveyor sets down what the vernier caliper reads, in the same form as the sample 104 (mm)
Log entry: 36.7 (mm)
